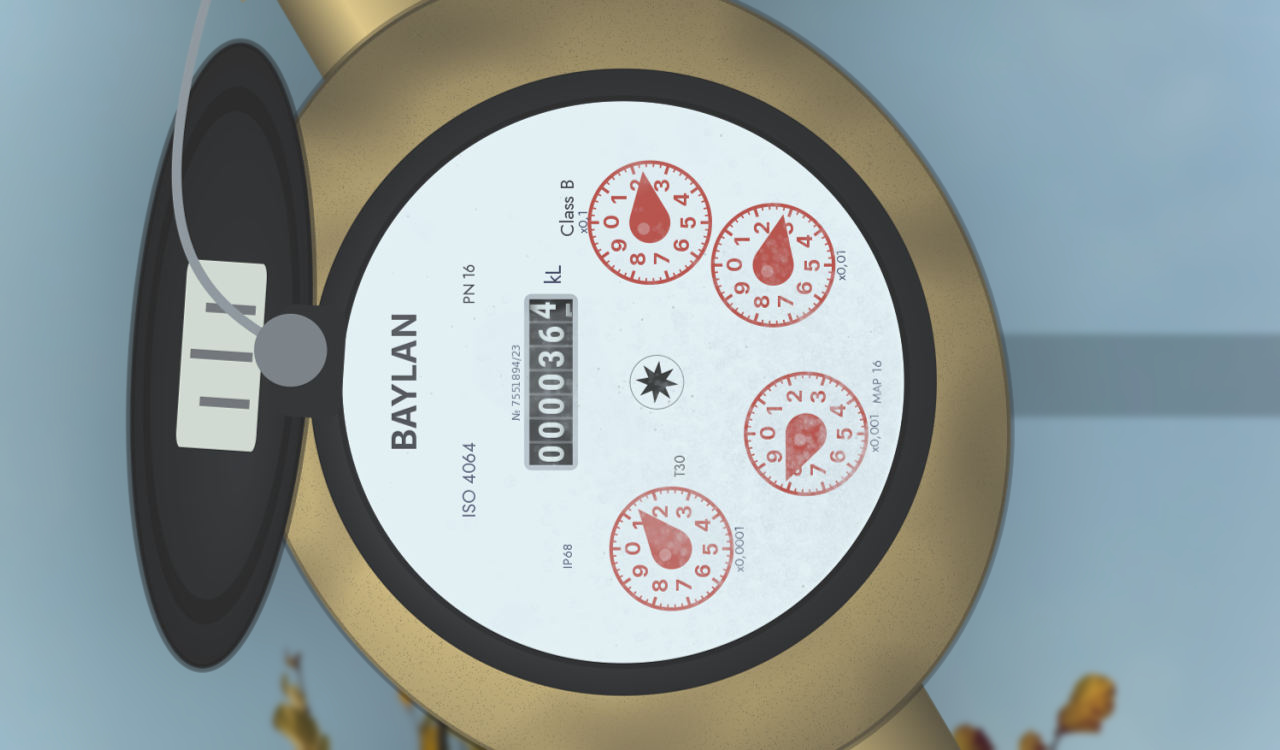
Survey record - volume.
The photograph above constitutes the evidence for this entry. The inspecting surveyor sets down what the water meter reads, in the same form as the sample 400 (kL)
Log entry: 364.2281 (kL)
